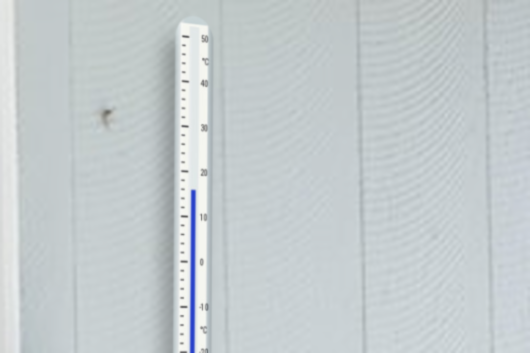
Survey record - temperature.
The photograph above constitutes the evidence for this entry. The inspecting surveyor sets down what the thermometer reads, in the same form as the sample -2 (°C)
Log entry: 16 (°C)
